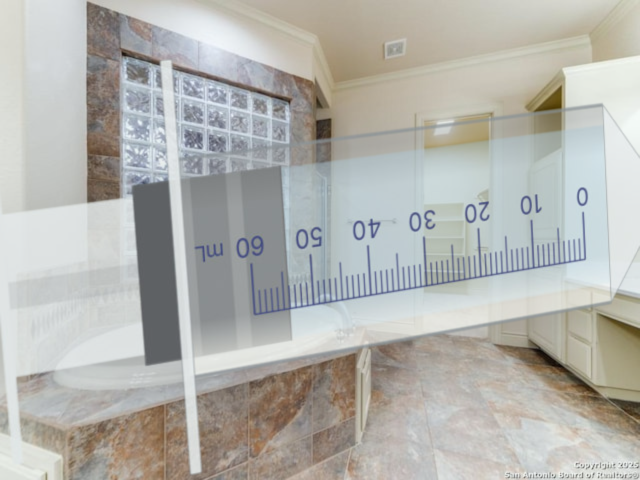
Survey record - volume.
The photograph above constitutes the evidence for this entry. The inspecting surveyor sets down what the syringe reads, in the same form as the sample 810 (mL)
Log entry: 54 (mL)
